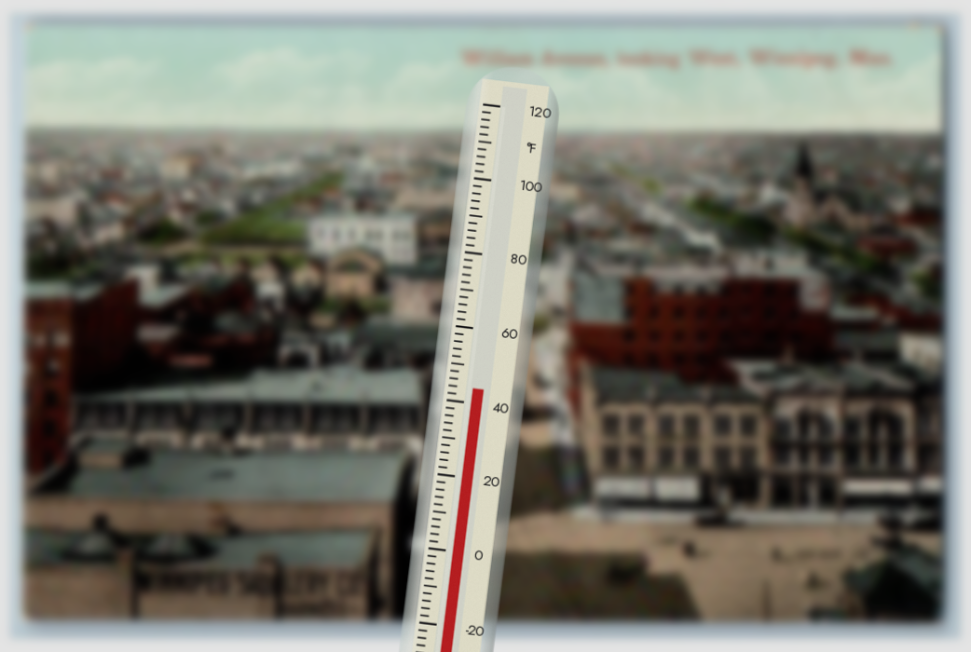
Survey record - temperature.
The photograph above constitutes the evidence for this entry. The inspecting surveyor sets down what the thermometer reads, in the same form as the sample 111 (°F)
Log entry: 44 (°F)
